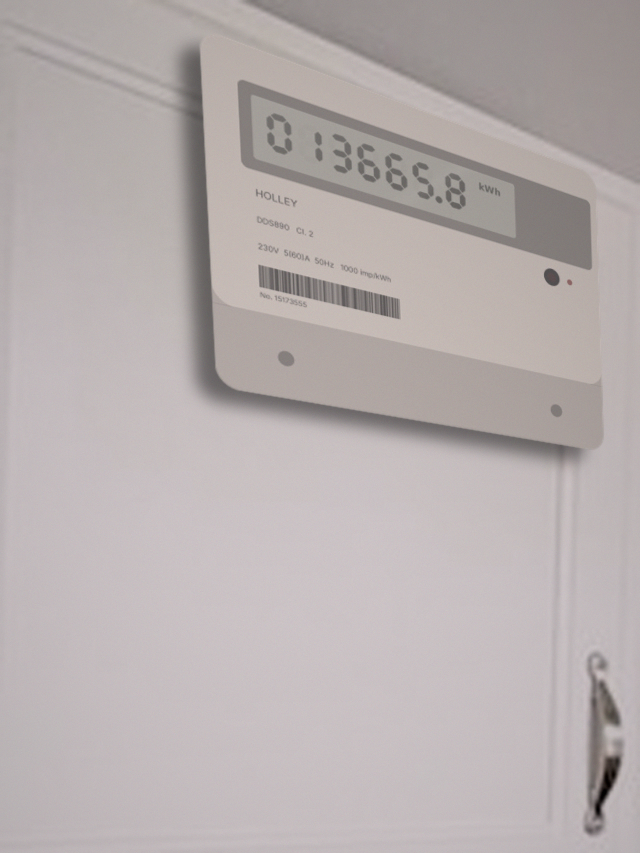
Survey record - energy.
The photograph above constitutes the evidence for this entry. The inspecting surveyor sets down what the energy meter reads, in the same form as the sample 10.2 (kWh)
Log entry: 13665.8 (kWh)
